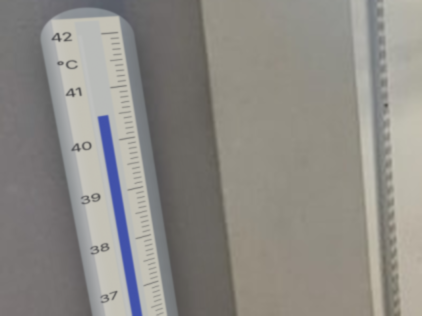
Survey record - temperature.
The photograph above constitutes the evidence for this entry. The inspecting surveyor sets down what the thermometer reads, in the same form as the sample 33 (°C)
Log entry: 40.5 (°C)
